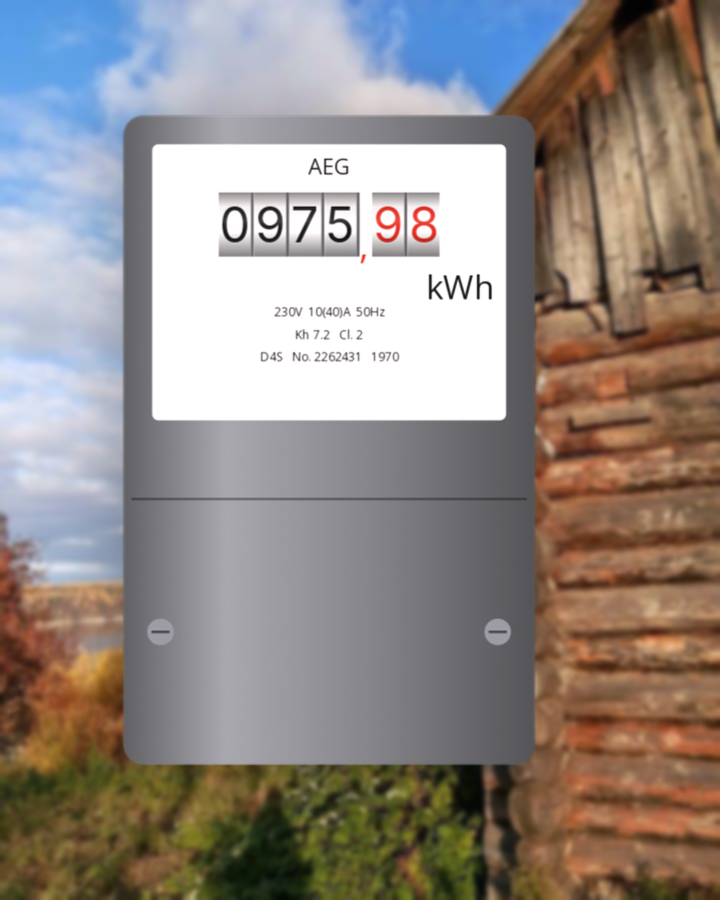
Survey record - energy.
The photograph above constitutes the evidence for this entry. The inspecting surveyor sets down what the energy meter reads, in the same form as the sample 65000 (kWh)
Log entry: 975.98 (kWh)
